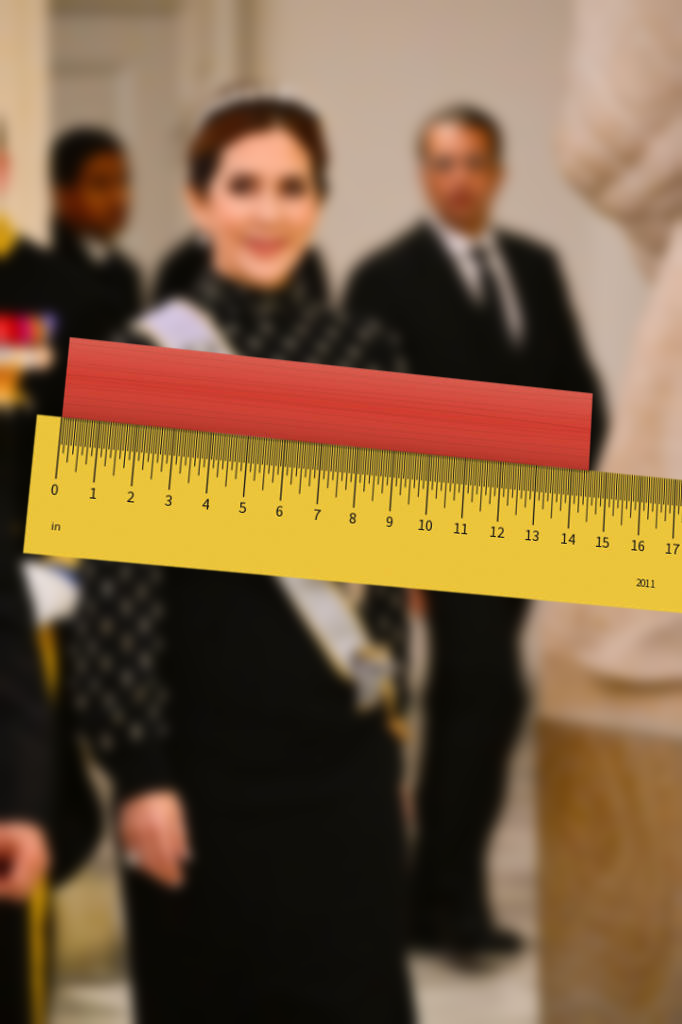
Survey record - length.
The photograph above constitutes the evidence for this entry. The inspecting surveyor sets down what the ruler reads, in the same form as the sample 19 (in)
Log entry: 14.5 (in)
